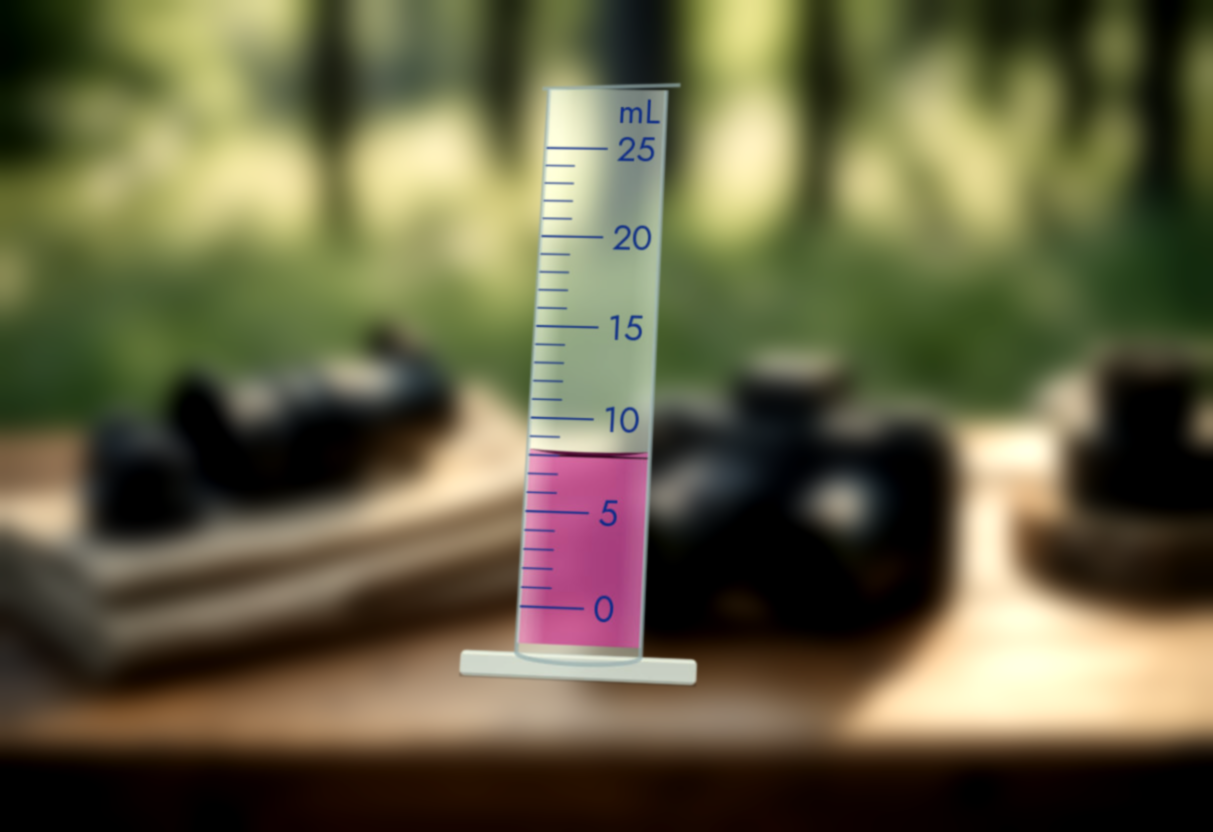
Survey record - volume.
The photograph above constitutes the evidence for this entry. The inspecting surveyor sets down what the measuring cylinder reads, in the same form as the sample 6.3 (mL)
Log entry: 8 (mL)
